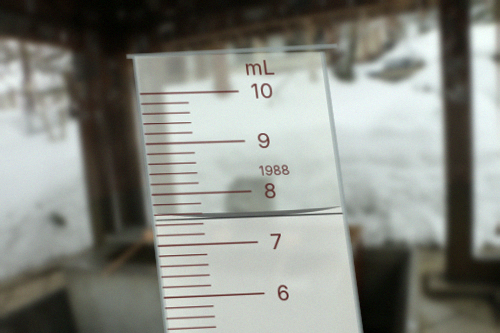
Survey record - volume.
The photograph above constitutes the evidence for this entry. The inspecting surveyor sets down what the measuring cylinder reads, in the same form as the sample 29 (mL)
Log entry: 7.5 (mL)
